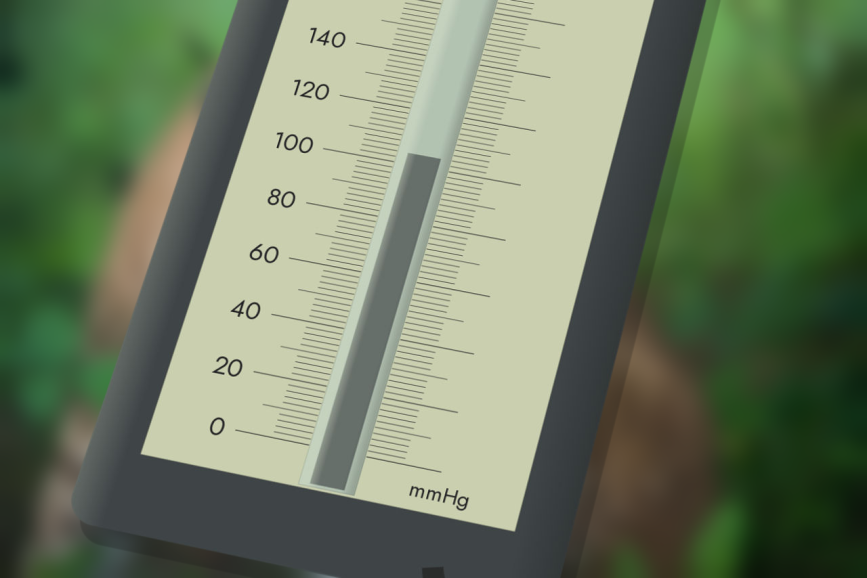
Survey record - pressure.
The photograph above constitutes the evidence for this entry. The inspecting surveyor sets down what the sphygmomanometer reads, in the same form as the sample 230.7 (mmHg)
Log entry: 104 (mmHg)
